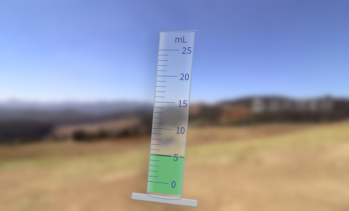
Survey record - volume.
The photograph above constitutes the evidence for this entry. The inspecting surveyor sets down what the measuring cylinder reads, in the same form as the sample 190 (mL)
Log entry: 5 (mL)
